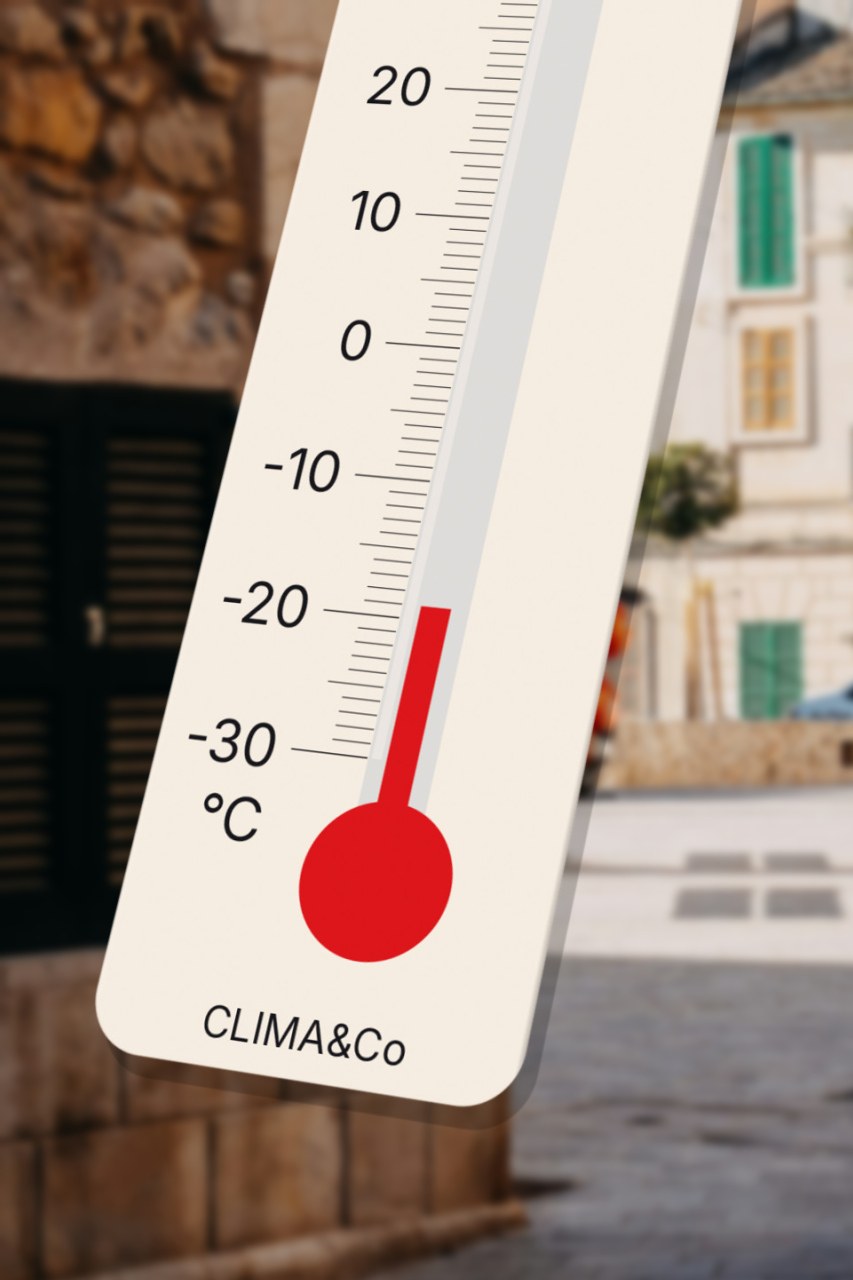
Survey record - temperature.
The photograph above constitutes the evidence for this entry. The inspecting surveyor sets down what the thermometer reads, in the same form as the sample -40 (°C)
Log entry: -19 (°C)
